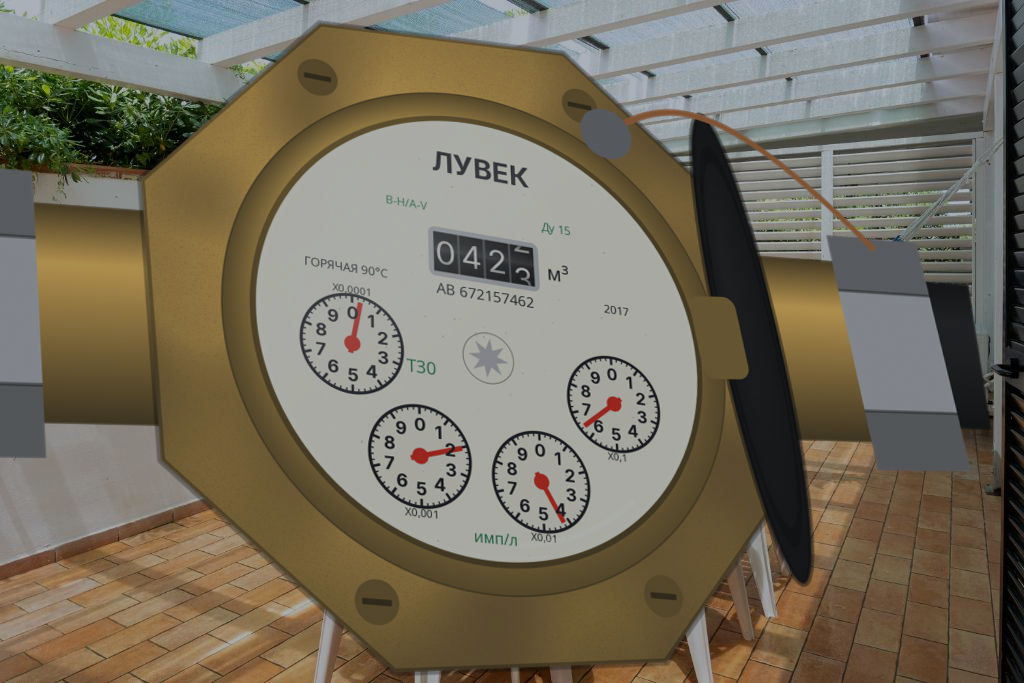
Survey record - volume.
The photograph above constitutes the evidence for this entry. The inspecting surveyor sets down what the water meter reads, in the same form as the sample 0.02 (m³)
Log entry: 422.6420 (m³)
